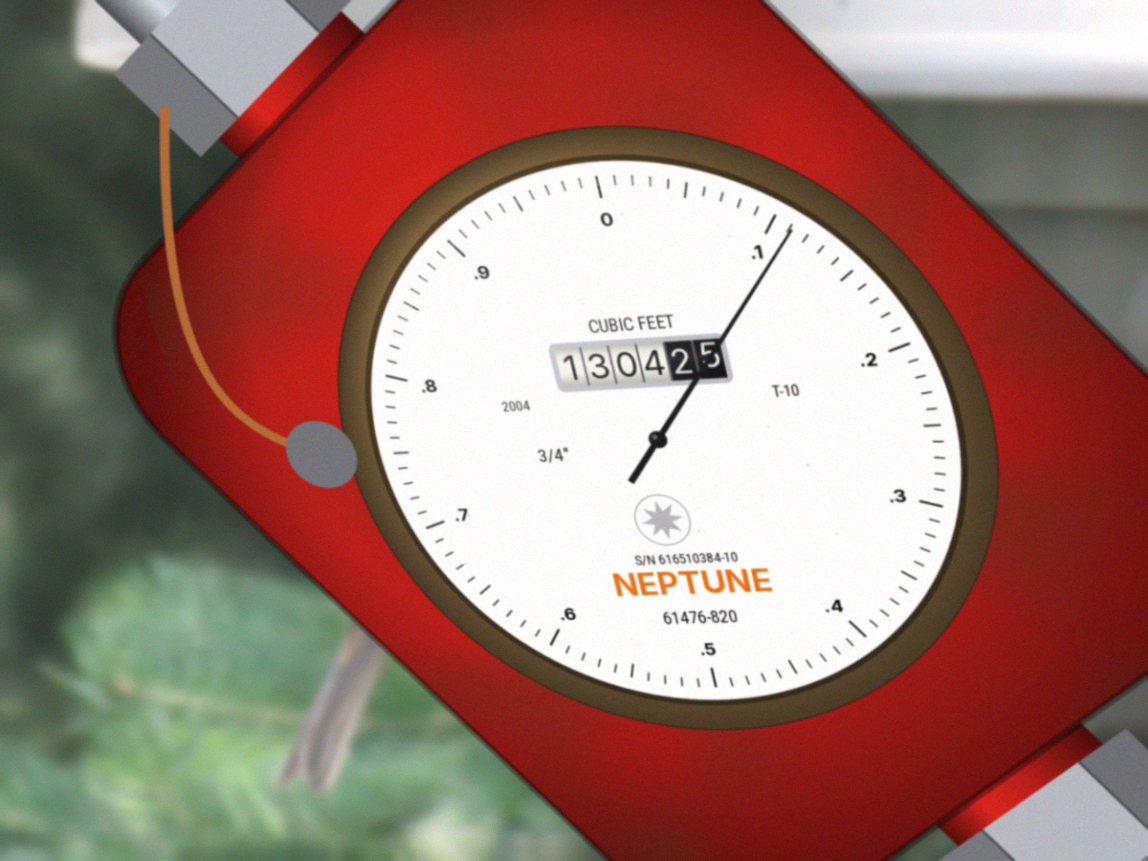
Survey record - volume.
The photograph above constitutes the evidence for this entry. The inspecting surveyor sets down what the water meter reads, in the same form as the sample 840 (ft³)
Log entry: 130425.11 (ft³)
